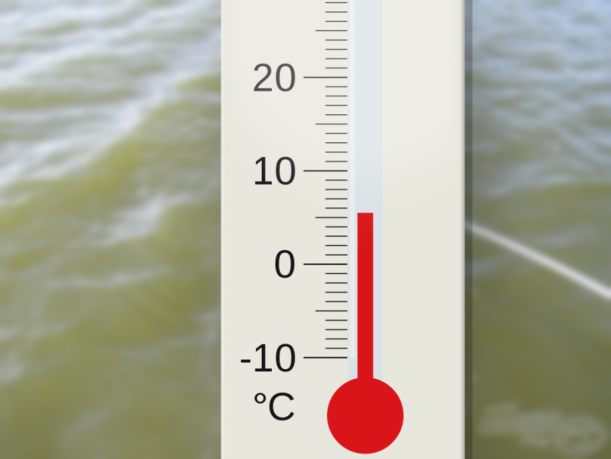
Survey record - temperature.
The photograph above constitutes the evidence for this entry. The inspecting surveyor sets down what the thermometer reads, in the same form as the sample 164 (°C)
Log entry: 5.5 (°C)
